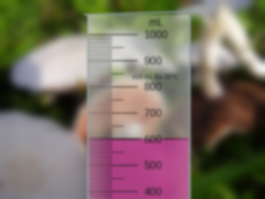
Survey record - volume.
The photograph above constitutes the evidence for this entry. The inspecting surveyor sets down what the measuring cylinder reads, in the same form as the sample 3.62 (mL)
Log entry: 600 (mL)
